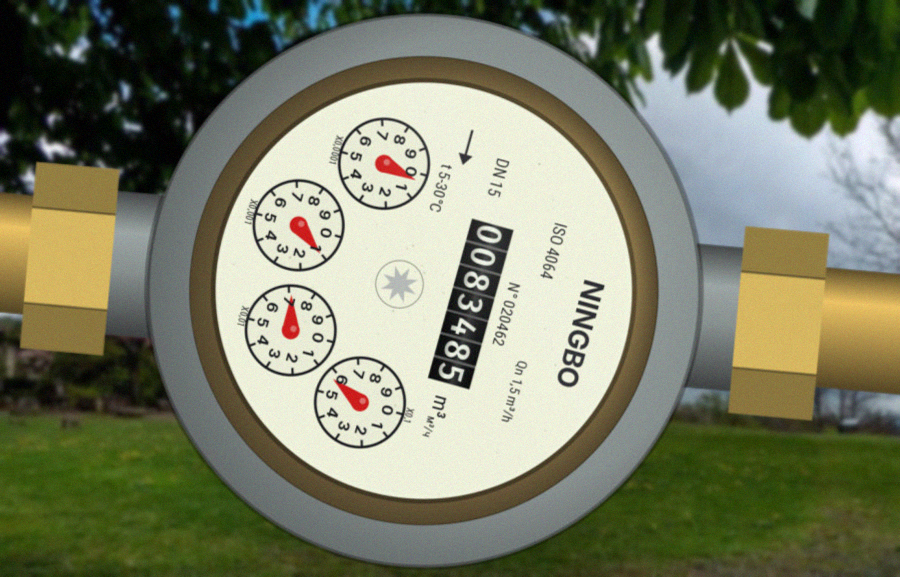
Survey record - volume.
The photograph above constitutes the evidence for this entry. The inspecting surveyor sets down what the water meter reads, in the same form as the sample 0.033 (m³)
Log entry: 83485.5710 (m³)
